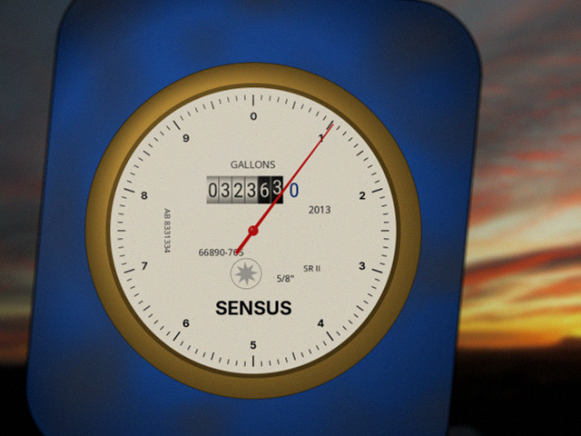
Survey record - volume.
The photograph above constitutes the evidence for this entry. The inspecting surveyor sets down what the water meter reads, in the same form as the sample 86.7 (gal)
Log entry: 323631.0 (gal)
